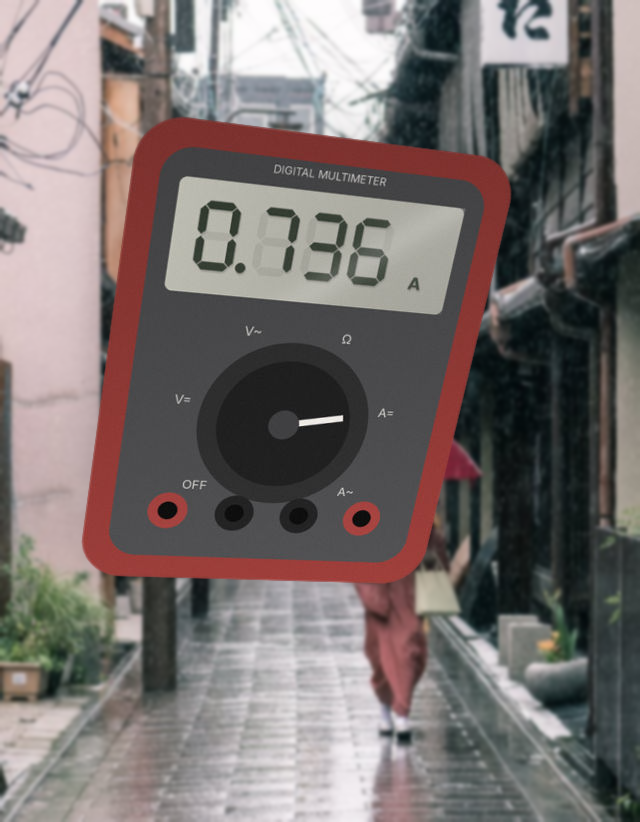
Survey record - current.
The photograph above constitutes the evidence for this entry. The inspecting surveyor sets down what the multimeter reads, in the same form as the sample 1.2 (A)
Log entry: 0.736 (A)
